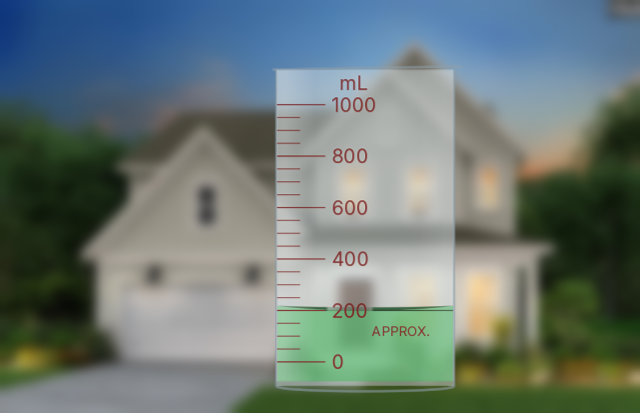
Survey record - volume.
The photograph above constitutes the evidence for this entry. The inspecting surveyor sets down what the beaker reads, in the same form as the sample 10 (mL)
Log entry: 200 (mL)
